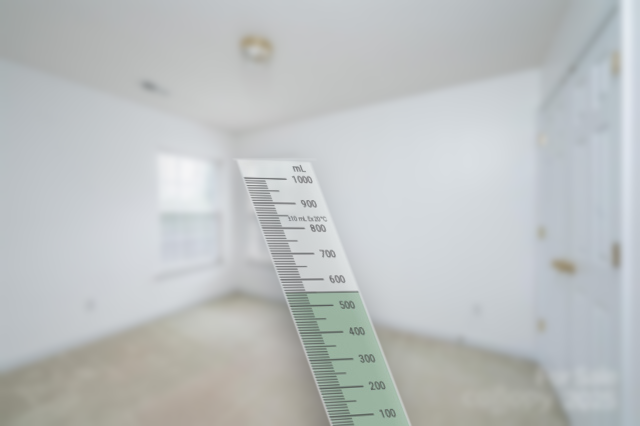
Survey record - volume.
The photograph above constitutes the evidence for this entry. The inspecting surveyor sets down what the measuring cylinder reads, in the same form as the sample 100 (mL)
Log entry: 550 (mL)
